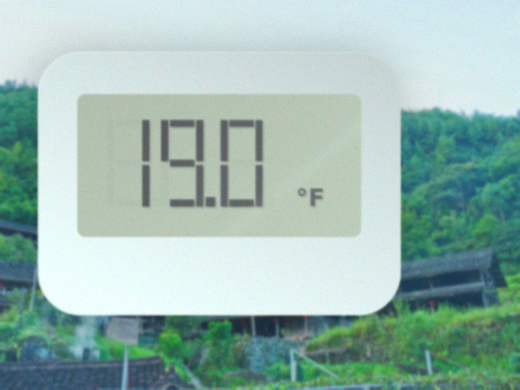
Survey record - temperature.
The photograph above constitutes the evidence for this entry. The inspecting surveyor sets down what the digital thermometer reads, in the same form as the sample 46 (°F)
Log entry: 19.0 (°F)
